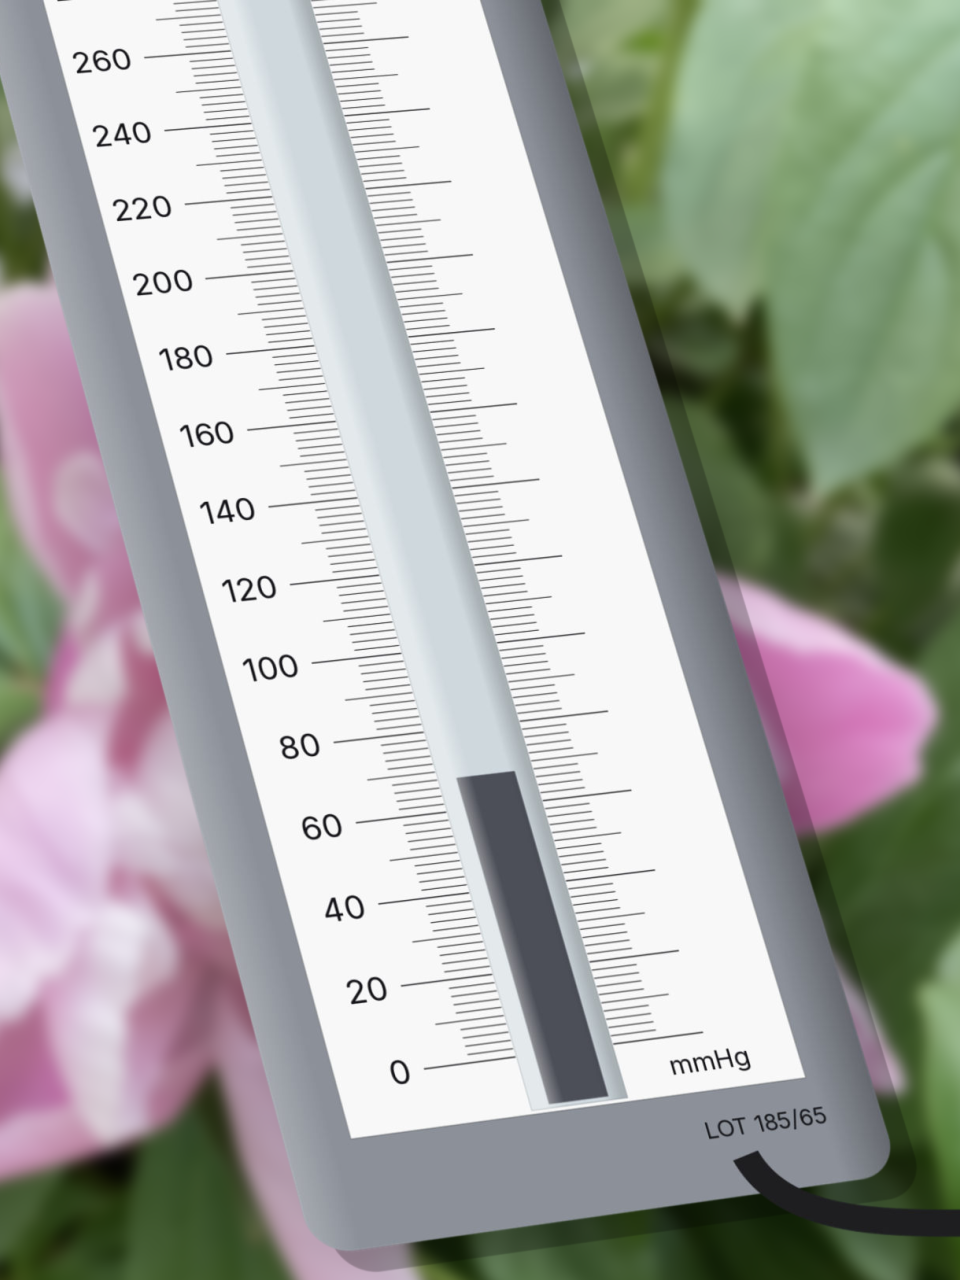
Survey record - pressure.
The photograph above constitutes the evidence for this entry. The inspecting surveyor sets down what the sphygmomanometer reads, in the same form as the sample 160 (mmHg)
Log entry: 68 (mmHg)
